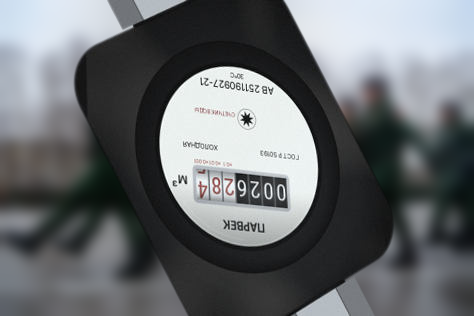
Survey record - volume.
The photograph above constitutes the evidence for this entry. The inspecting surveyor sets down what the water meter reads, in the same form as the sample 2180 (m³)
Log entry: 26.284 (m³)
